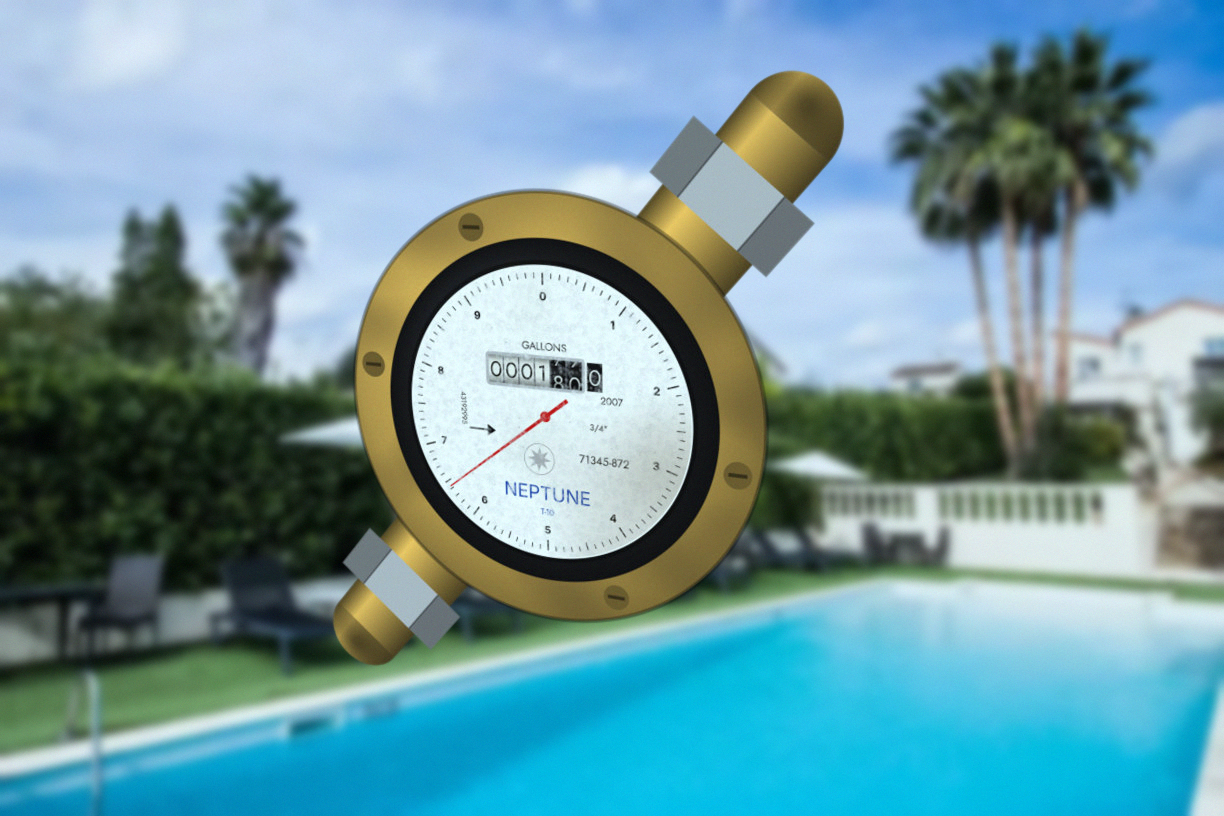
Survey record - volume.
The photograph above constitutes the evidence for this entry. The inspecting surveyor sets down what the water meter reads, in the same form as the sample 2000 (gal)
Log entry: 1796.4 (gal)
